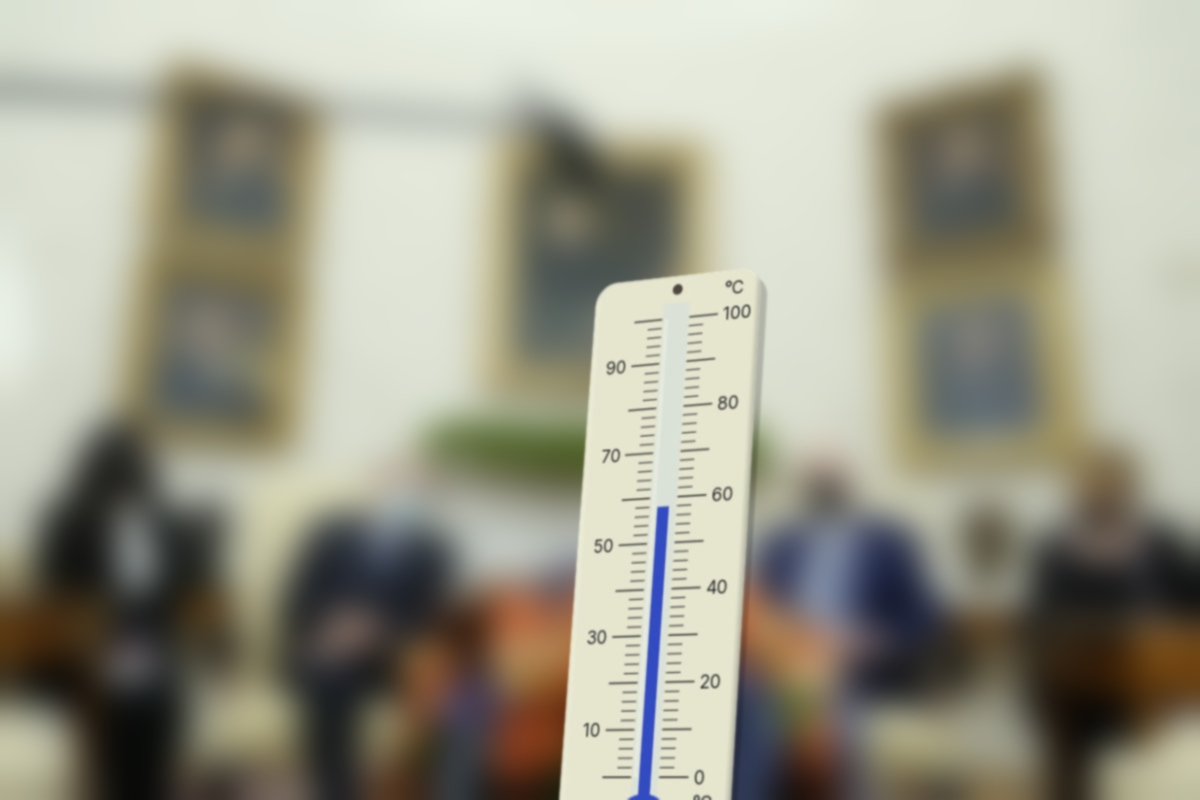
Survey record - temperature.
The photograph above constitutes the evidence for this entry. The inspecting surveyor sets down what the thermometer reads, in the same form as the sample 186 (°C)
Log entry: 58 (°C)
